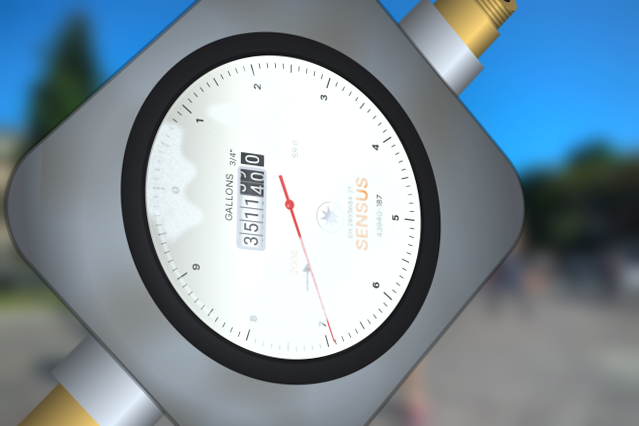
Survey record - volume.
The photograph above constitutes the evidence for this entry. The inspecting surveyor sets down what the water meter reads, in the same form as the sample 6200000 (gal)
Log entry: 3511396.9 (gal)
